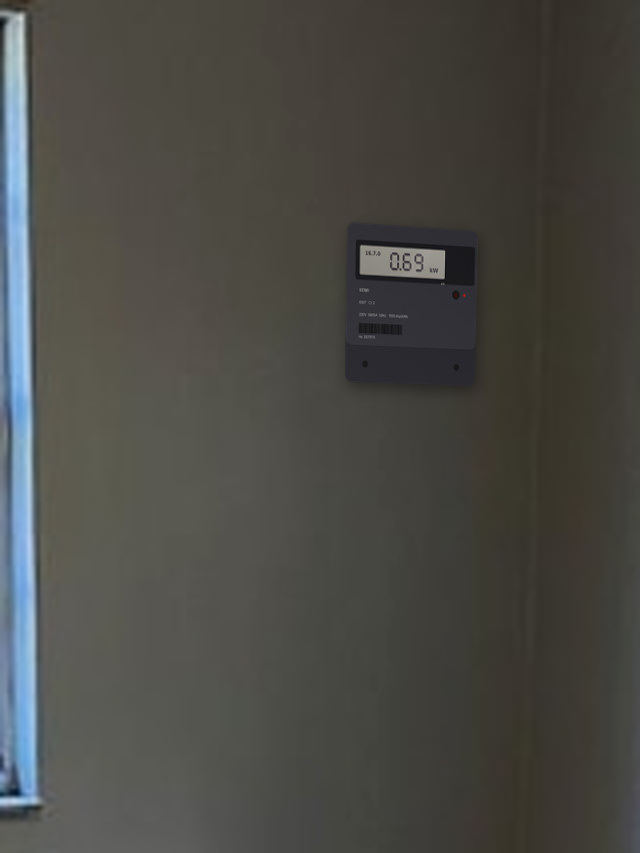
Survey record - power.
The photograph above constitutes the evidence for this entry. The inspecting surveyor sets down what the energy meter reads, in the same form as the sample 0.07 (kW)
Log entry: 0.69 (kW)
